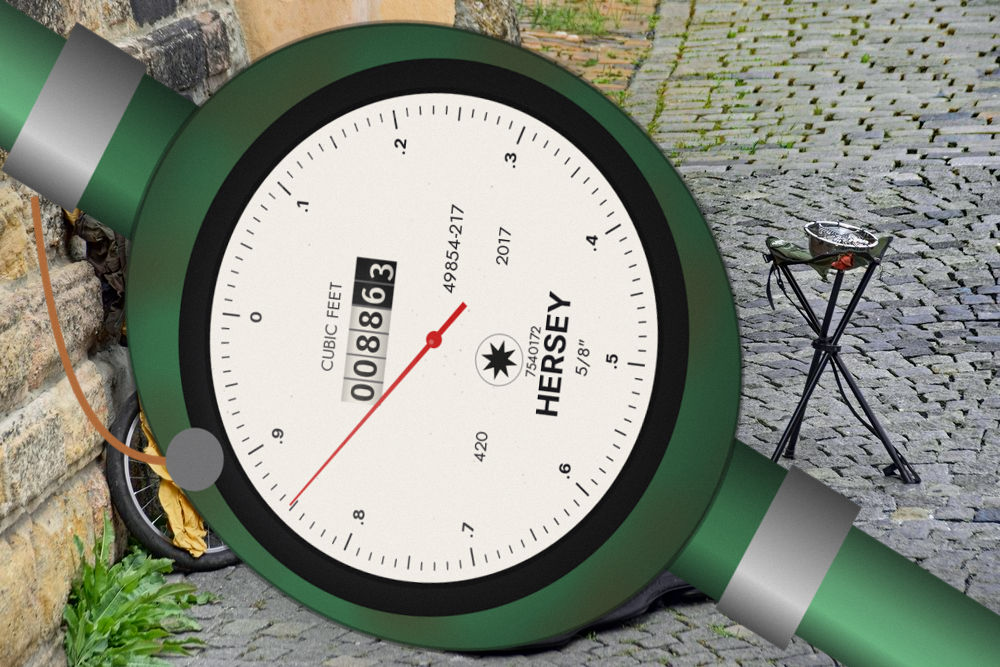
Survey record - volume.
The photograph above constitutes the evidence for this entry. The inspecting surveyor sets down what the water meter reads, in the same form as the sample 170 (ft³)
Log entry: 8862.85 (ft³)
